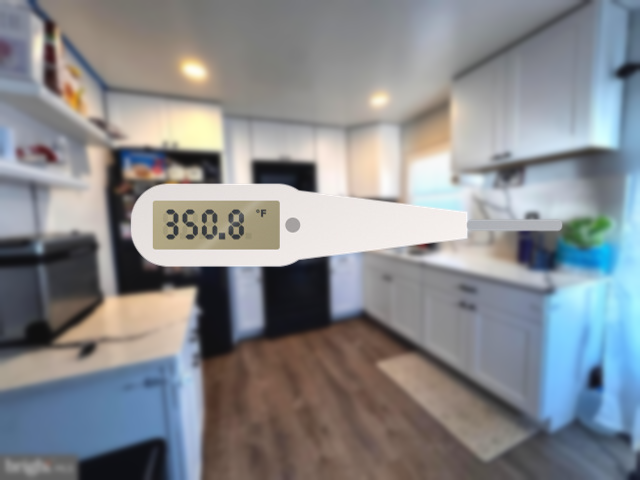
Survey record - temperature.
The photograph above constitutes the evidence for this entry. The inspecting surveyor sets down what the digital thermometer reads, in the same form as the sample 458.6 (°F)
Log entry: 350.8 (°F)
